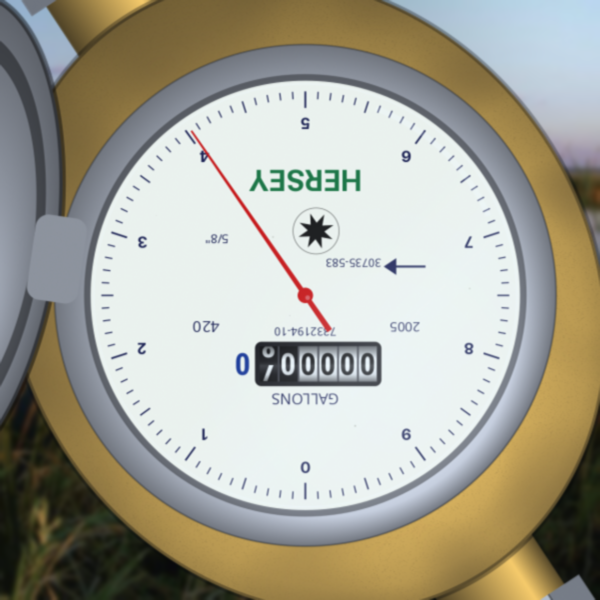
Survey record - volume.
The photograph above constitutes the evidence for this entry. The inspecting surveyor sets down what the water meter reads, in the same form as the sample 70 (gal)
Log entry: 74.0 (gal)
